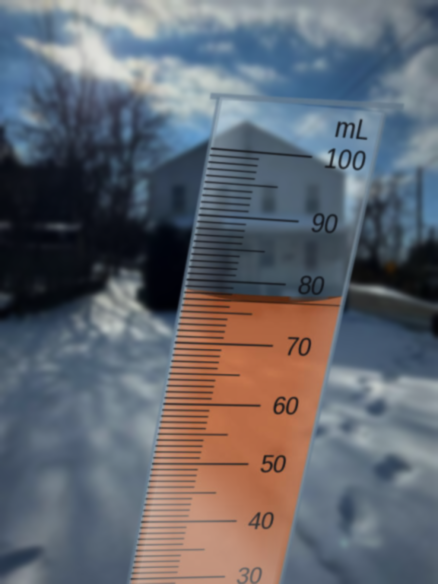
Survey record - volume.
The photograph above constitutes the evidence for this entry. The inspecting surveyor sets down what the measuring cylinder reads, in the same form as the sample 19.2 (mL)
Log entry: 77 (mL)
